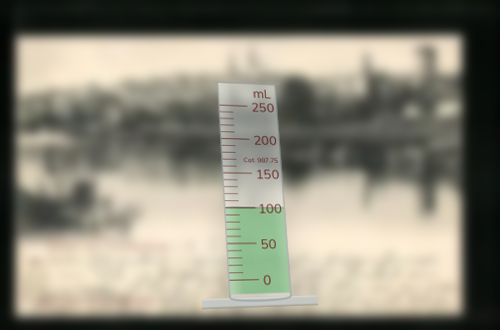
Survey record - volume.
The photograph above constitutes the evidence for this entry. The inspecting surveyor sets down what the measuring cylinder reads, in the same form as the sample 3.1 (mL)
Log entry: 100 (mL)
